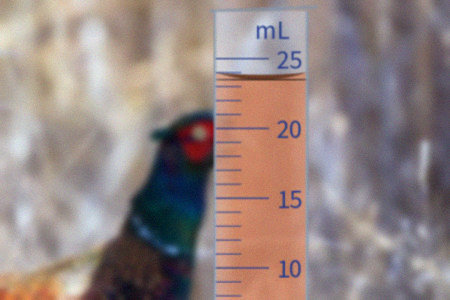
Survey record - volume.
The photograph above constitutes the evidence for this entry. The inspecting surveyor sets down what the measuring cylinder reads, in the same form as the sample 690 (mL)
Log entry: 23.5 (mL)
